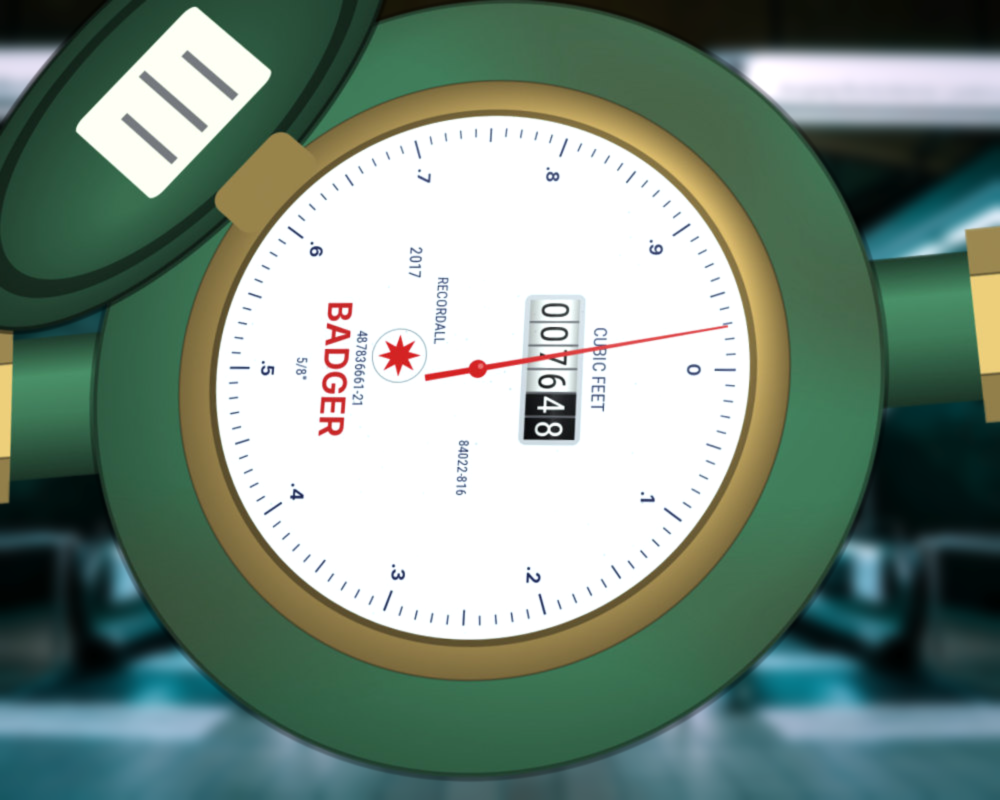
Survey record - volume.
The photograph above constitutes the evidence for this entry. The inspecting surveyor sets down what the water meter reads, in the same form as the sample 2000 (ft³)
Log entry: 7647.97 (ft³)
